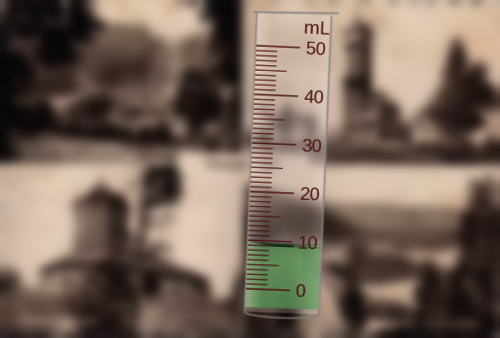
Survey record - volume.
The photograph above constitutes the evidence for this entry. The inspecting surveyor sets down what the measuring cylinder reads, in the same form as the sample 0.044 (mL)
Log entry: 9 (mL)
